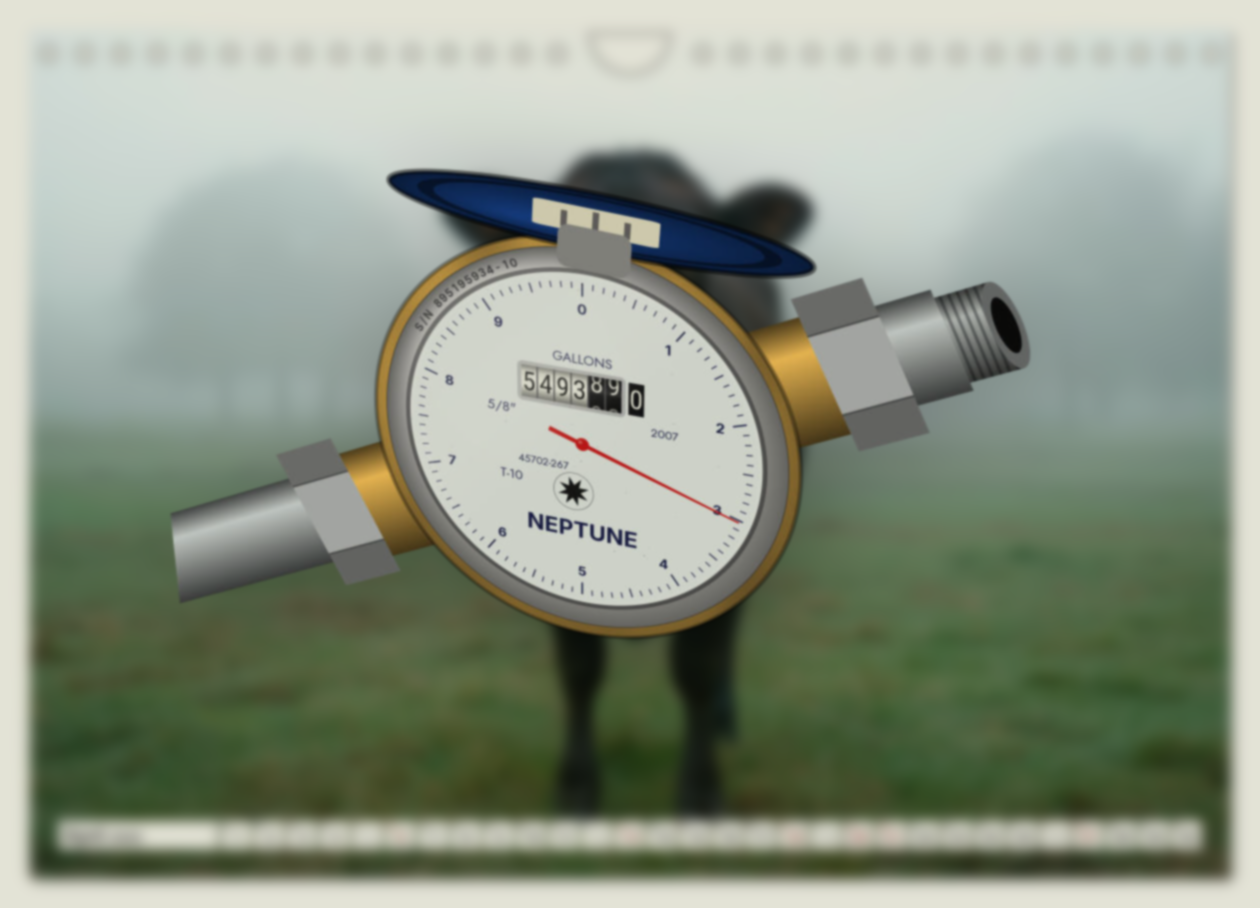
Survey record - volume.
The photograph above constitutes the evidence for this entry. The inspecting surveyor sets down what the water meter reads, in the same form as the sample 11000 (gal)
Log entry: 5493893.0 (gal)
